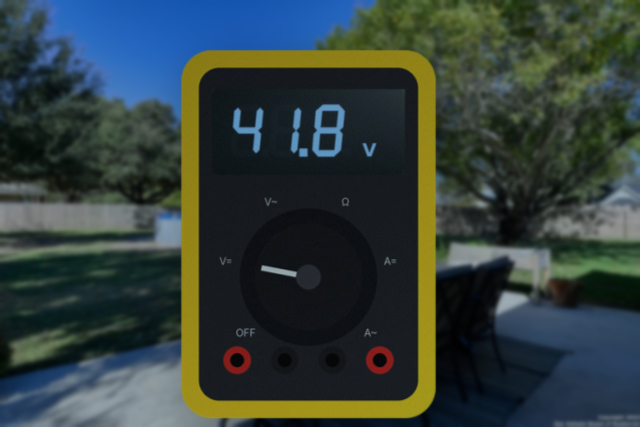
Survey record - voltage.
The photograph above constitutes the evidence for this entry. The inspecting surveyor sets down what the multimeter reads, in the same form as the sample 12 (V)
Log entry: 41.8 (V)
